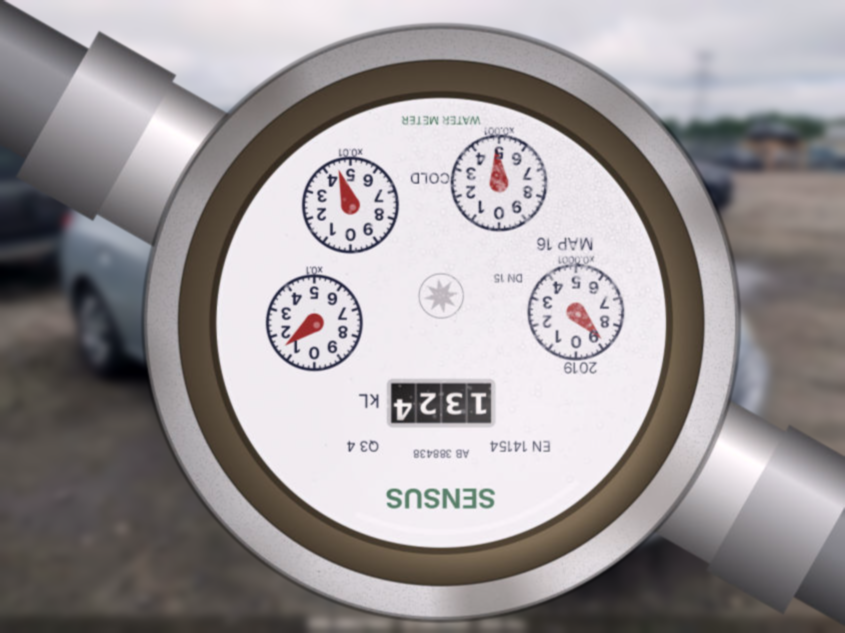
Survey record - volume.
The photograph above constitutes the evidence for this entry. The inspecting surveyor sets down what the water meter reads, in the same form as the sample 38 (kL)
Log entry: 1324.1448 (kL)
